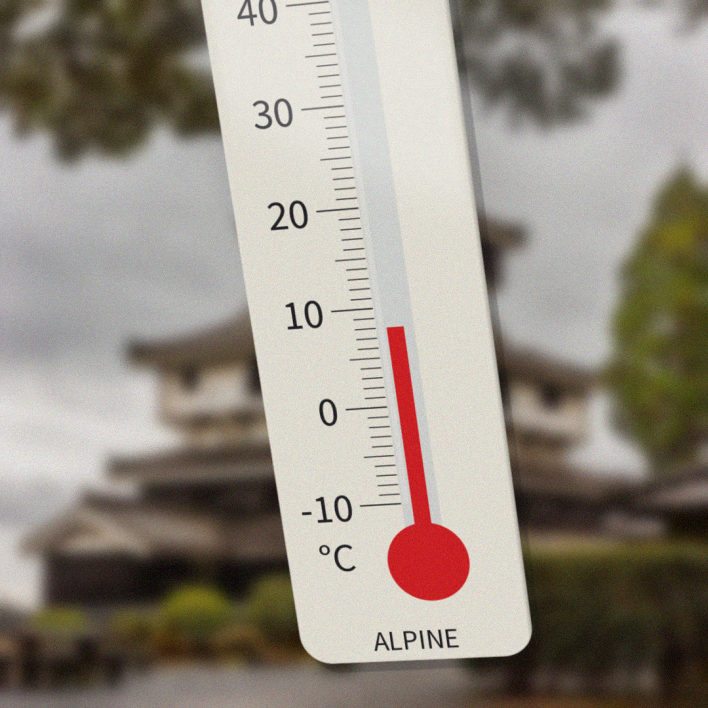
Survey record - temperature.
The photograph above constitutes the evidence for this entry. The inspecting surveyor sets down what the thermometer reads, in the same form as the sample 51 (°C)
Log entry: 8 (°C)
